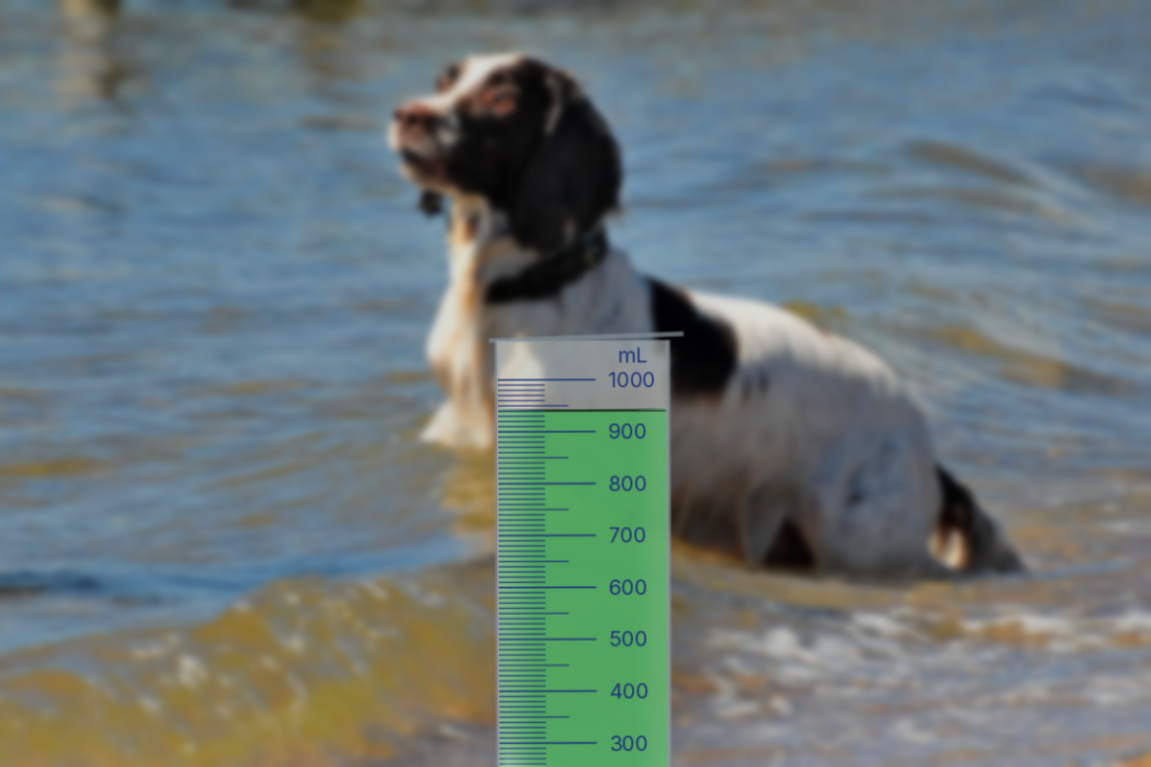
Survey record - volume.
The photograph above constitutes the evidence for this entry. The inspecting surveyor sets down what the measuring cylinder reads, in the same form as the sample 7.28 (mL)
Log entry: 940 (mL)
